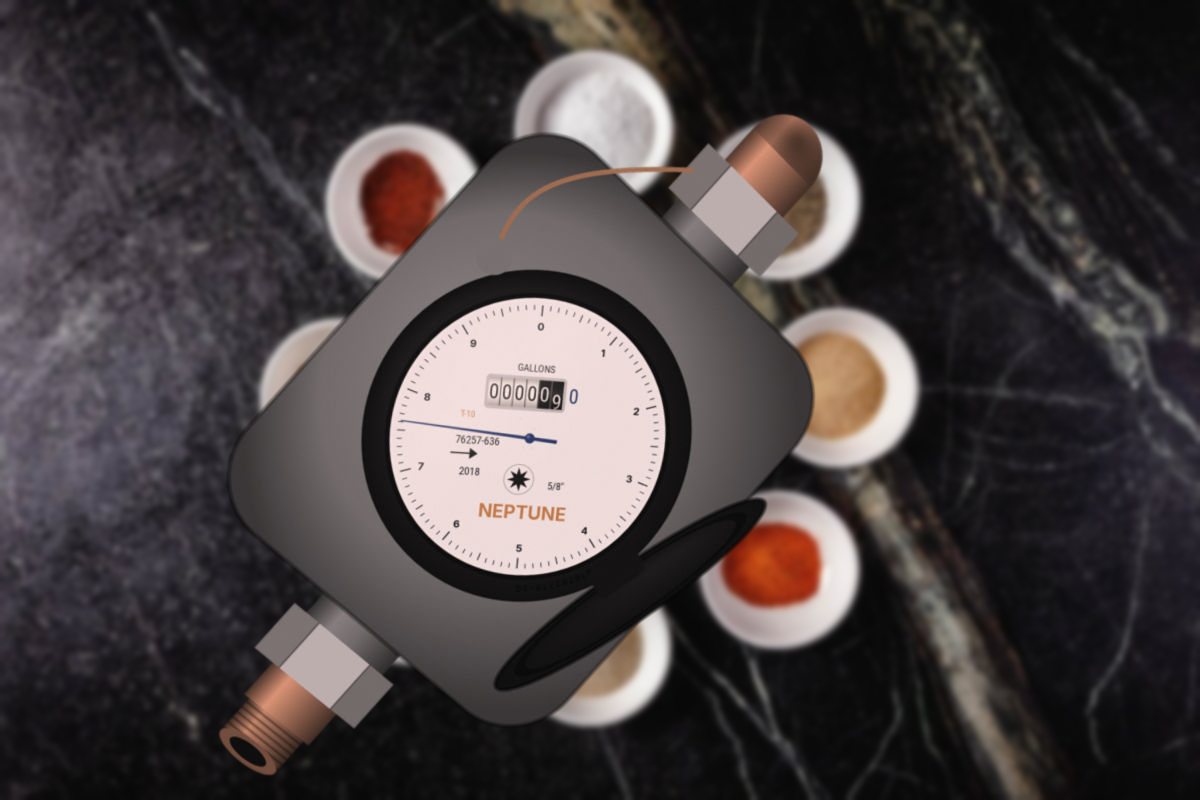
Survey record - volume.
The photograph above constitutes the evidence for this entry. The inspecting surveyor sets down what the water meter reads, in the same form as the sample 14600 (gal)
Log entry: 87.6 (gal)
